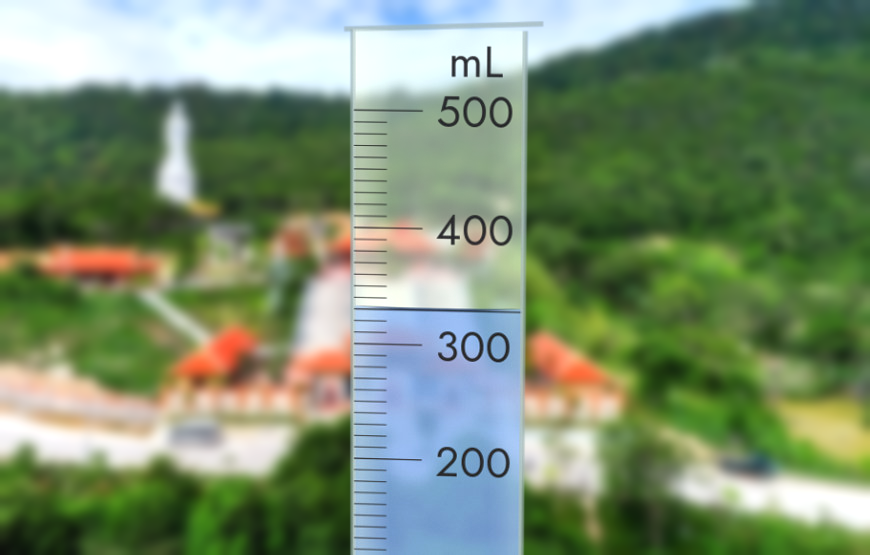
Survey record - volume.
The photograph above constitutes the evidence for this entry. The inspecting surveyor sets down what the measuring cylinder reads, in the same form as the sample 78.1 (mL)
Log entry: 330 (mL)
